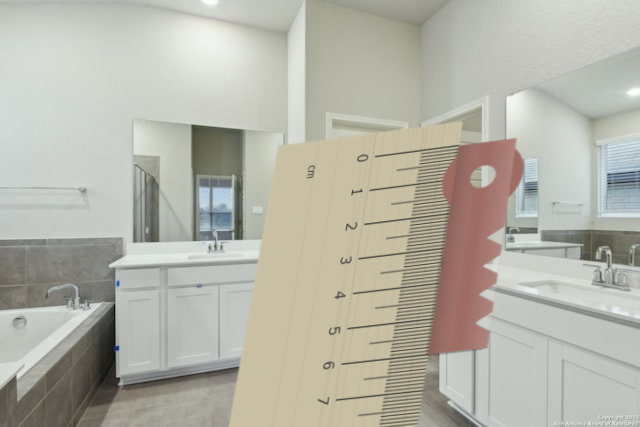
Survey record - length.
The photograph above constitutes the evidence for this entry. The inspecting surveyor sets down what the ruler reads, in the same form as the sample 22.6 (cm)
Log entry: 6 (cm)
